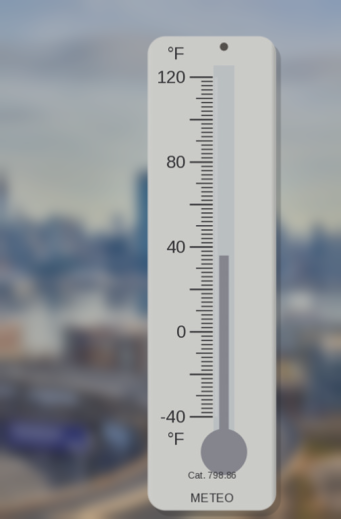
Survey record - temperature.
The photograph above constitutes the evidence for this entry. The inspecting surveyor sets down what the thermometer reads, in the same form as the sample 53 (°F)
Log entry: 36 (°F)
